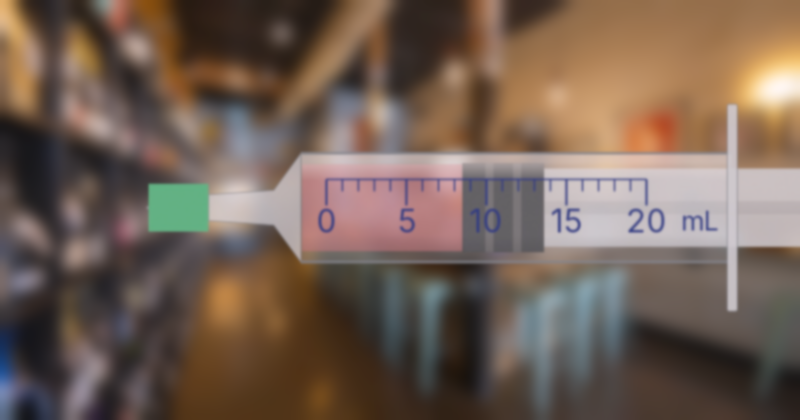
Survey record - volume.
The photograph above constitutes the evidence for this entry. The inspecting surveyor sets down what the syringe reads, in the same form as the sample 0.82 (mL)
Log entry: 8.5 (mL)
